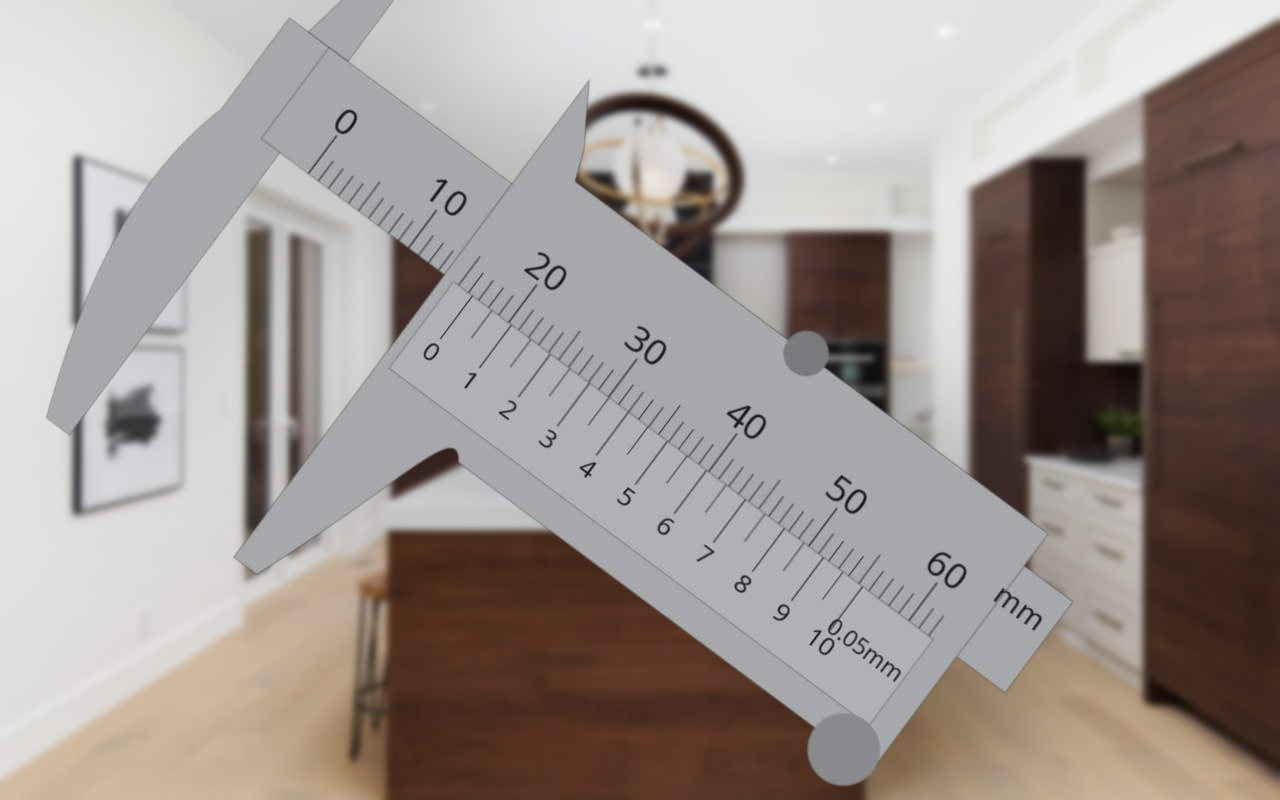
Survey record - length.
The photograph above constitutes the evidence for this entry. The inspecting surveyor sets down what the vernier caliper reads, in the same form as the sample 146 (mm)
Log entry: 16.4 (mm)
